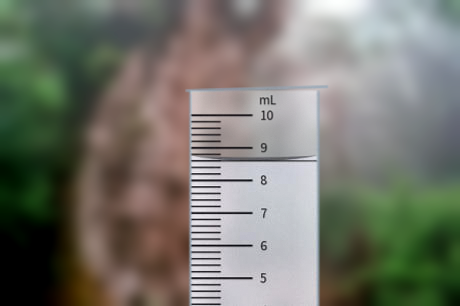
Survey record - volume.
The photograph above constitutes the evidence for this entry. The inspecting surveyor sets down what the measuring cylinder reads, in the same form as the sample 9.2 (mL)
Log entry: 8.6 (mL)
